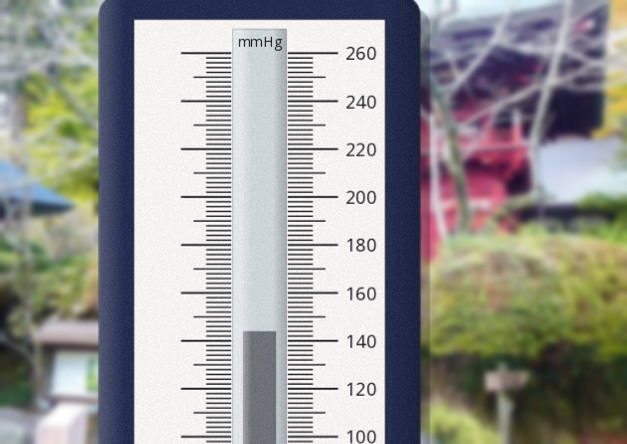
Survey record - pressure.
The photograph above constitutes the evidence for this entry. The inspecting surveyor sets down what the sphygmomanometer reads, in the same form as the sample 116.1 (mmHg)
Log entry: 144 (mmHg)
